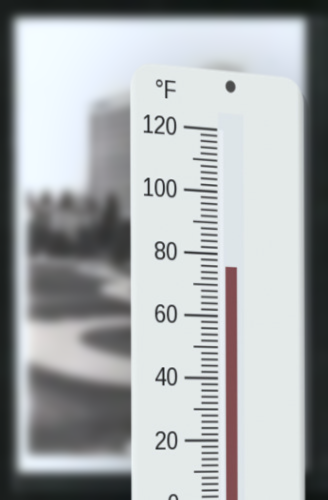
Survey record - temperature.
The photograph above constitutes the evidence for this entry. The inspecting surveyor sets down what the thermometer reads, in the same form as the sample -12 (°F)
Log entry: 76 (°F)
